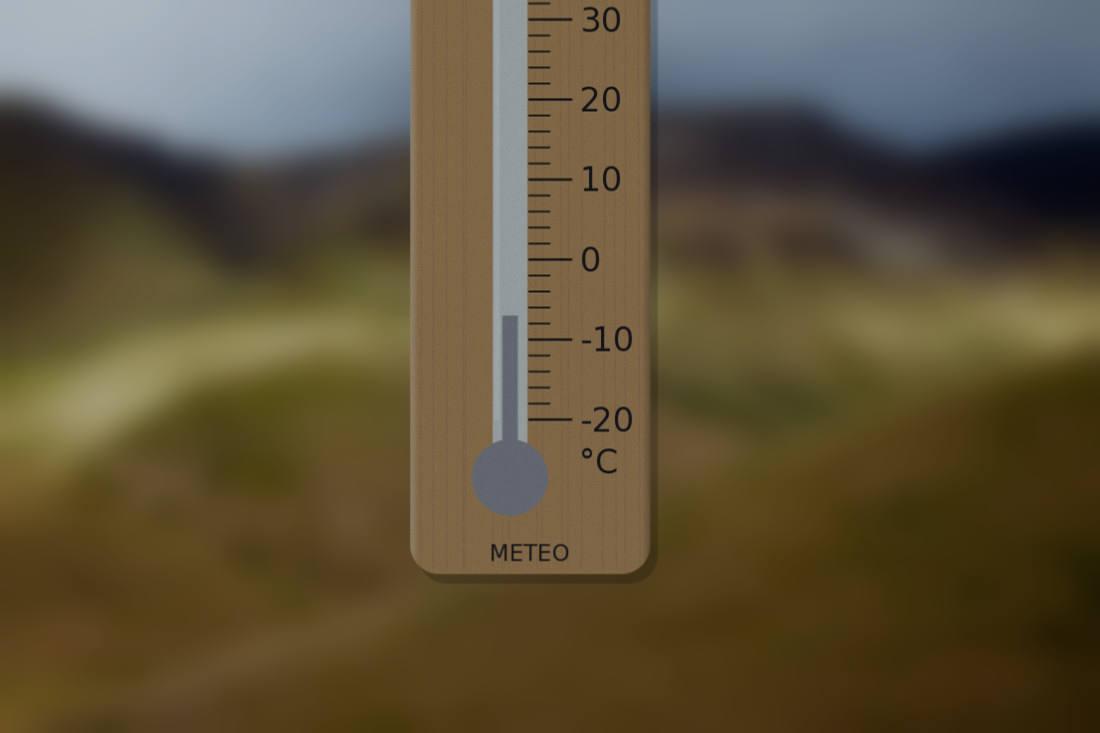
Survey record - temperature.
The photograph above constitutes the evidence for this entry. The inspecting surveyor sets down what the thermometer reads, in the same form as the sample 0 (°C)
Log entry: -7 (°C)
